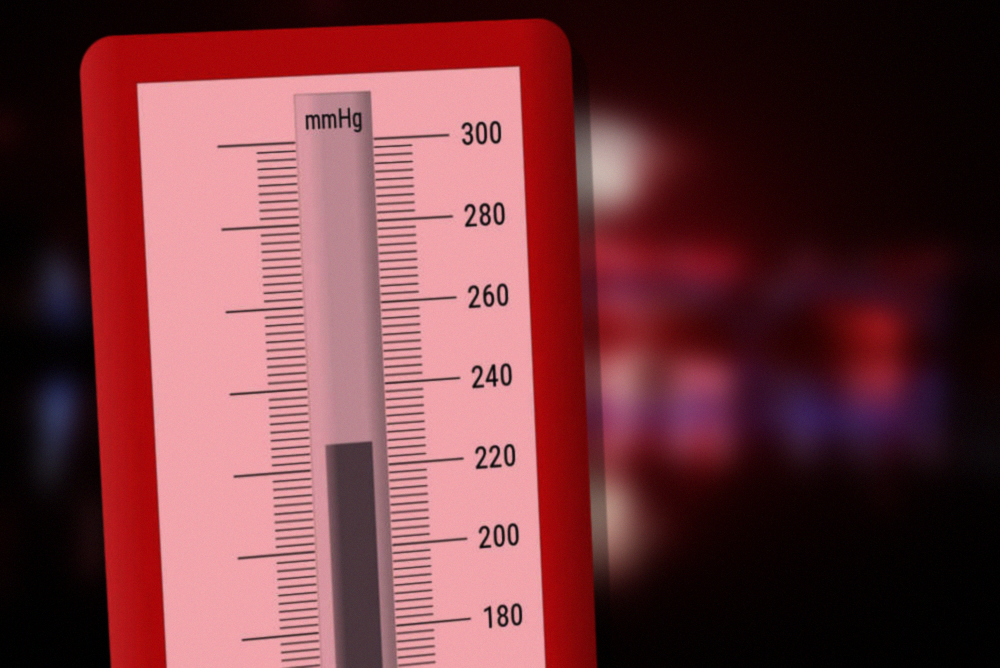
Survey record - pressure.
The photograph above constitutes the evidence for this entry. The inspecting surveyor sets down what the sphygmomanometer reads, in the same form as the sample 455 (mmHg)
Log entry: 226 (mmHg)
